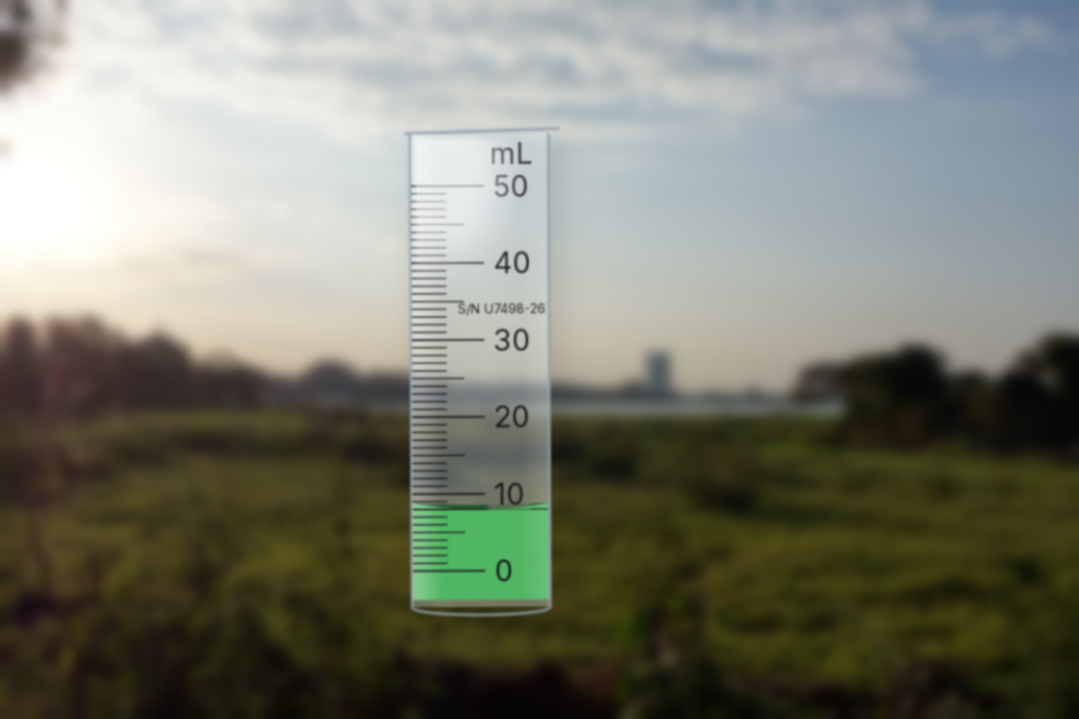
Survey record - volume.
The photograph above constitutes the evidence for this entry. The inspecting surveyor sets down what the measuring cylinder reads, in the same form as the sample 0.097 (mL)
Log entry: 8 (mL)
